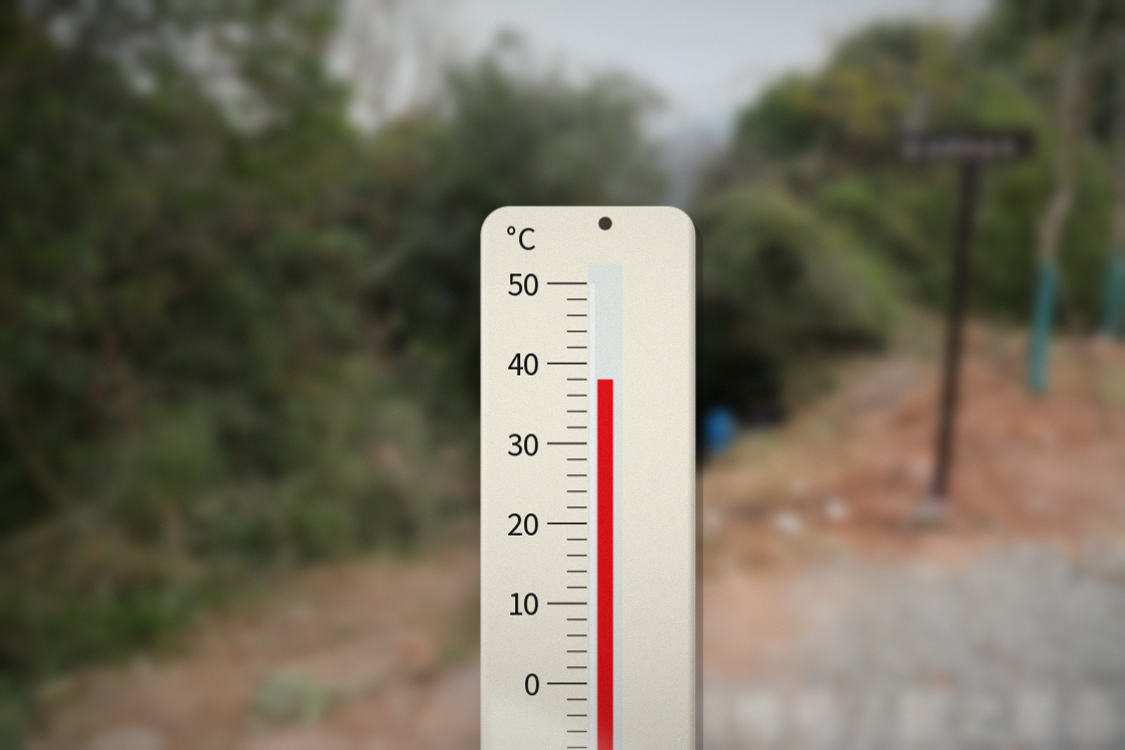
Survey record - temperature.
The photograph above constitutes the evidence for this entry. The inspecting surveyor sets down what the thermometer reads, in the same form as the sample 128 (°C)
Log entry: 38 (°C)
